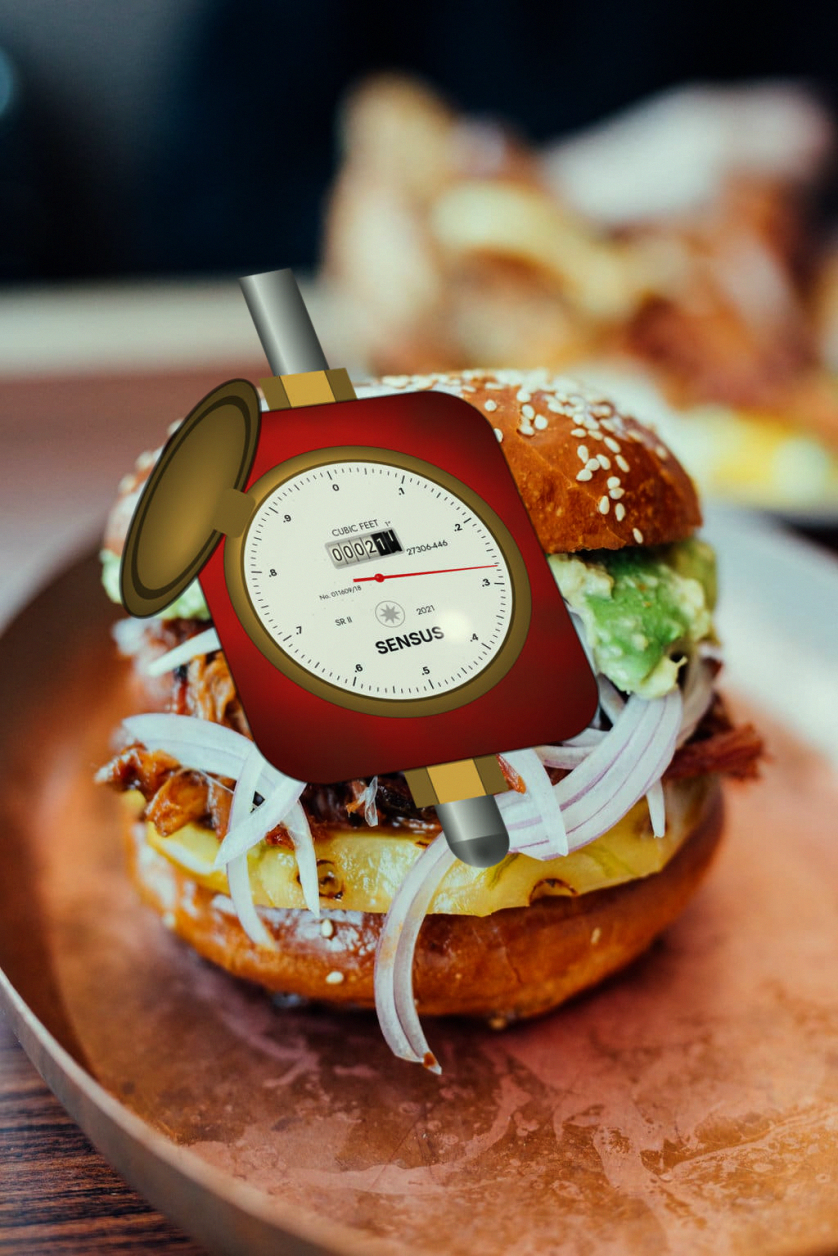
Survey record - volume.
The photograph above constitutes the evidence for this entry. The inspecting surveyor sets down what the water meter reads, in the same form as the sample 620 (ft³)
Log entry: 211.27 (ft³)
